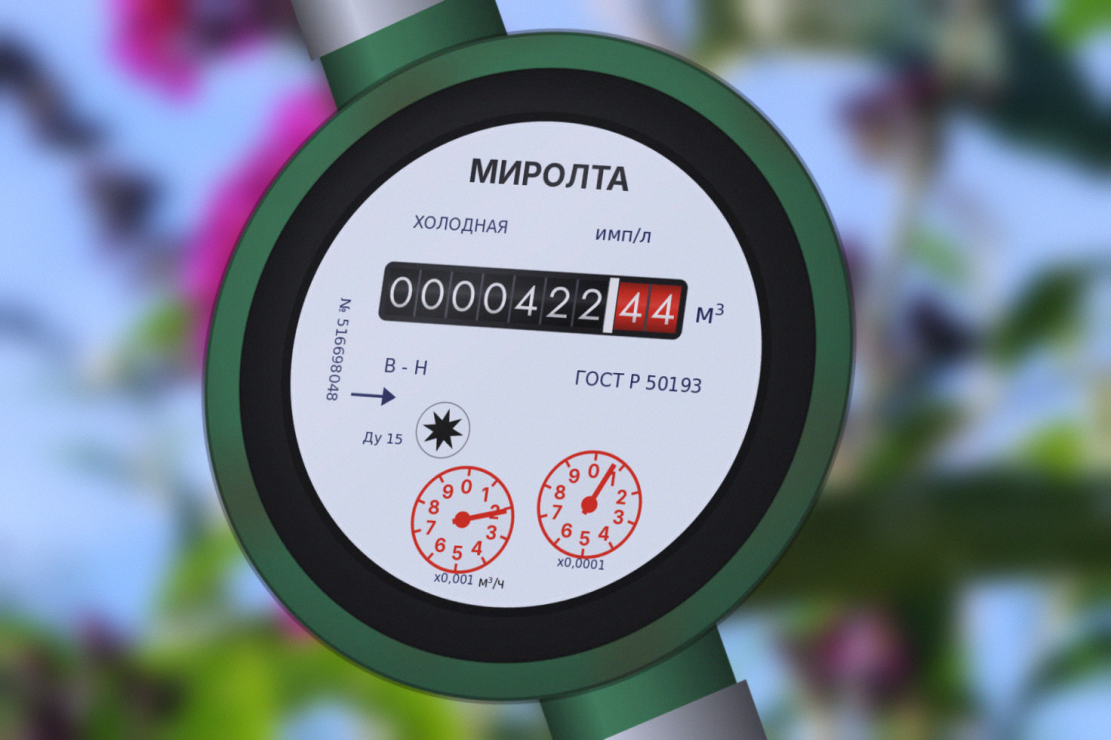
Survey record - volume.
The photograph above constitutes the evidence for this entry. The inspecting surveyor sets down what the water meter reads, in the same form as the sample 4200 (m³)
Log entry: 422.4420 (m³)
